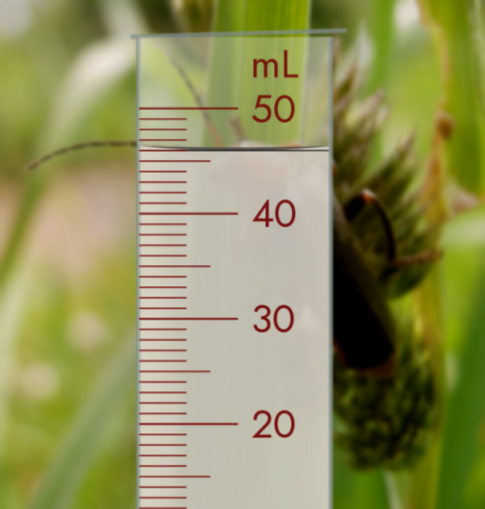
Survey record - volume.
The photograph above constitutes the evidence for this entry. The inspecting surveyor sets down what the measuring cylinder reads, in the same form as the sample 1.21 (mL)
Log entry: 46 (mL)
